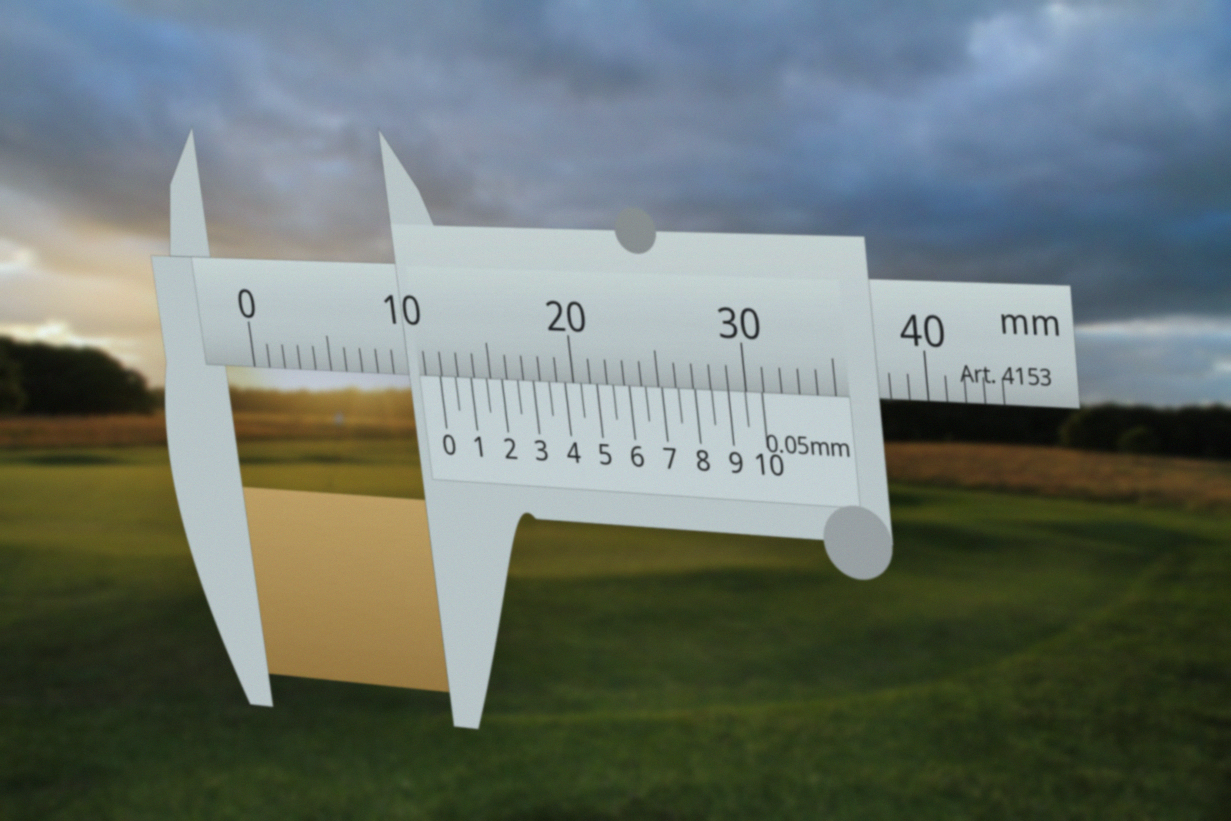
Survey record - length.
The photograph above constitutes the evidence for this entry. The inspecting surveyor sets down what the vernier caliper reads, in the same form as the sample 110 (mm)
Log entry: 11.9 (mm)
